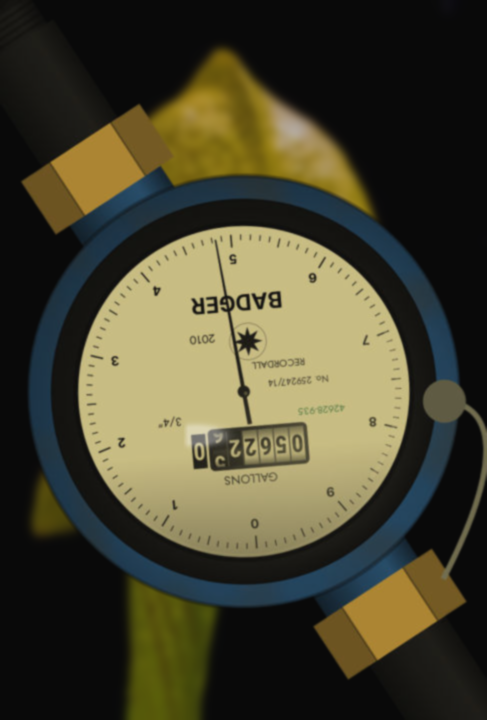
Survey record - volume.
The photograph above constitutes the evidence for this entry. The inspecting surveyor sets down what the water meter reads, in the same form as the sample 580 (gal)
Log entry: 562254.8 (gal)
